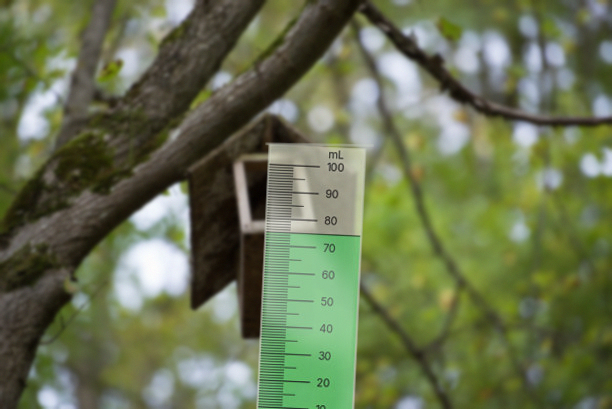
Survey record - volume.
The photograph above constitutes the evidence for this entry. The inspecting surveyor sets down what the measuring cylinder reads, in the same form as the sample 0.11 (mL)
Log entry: 75 (mL)
